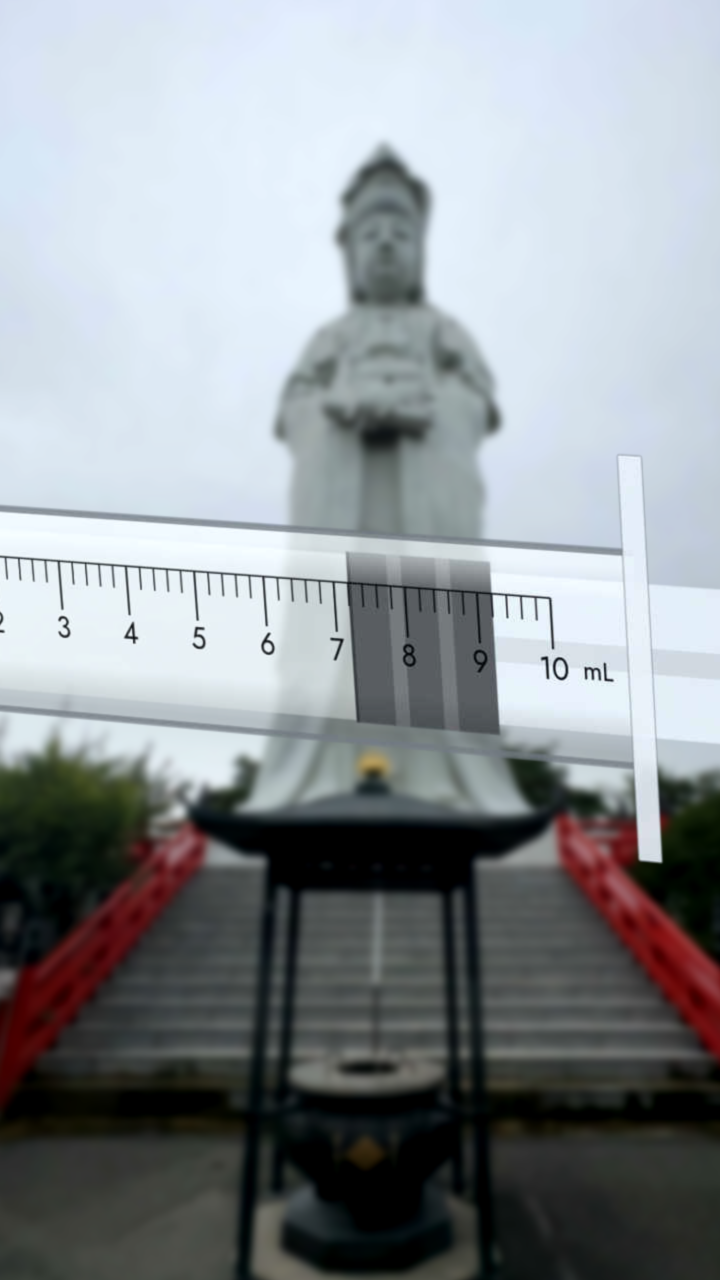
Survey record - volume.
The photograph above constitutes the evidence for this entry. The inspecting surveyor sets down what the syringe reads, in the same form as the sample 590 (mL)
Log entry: 7.2 (mL)
